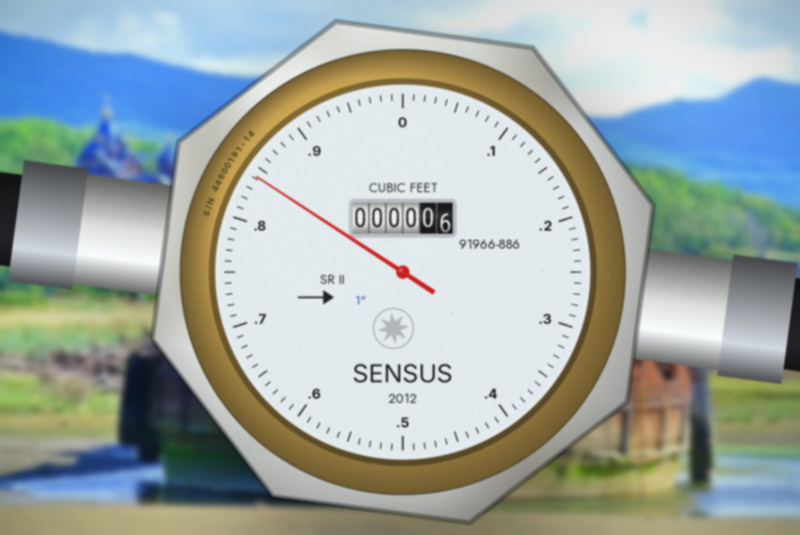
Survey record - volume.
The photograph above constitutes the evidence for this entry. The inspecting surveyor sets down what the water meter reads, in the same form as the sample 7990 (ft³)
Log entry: 5.84 (ft³)
